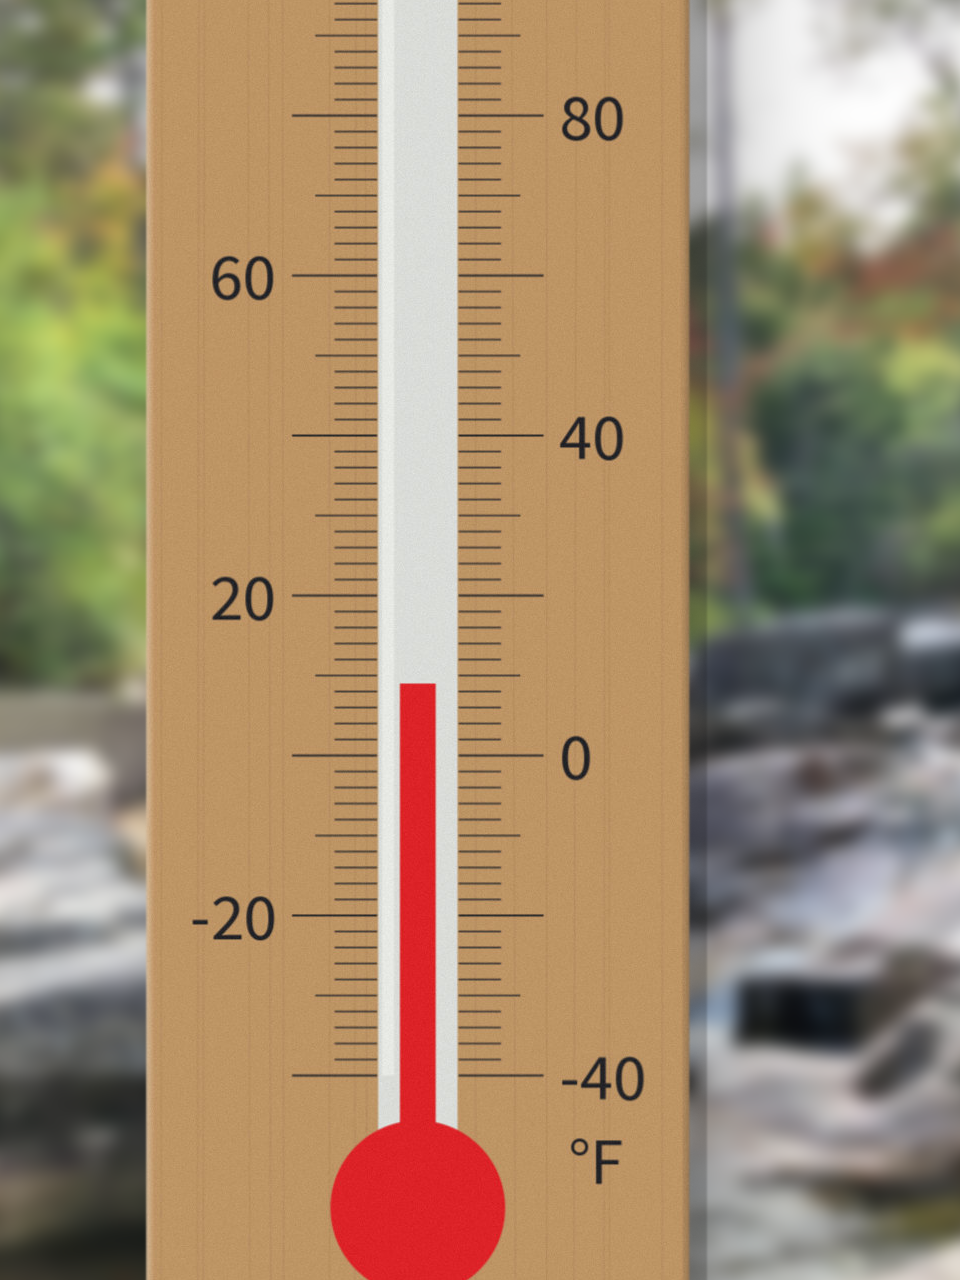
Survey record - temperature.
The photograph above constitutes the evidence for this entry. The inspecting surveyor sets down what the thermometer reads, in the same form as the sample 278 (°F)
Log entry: 9 (°F)
